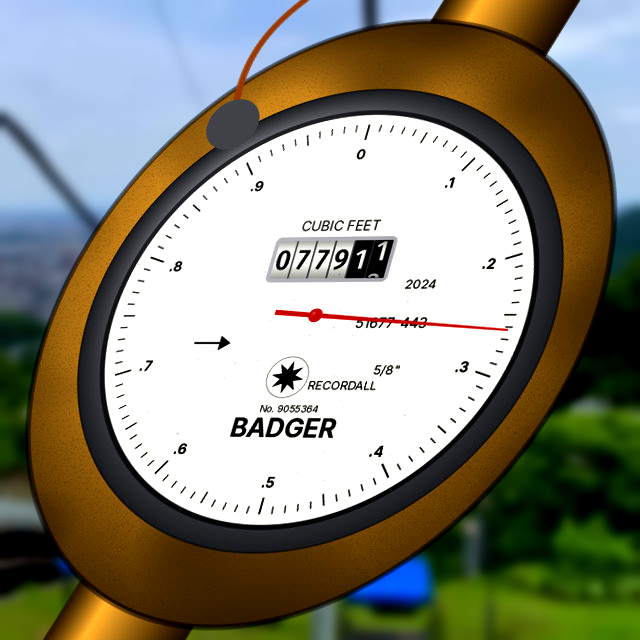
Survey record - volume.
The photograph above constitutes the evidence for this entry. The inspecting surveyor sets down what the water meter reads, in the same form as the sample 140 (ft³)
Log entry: 77911.26 (ft³)
